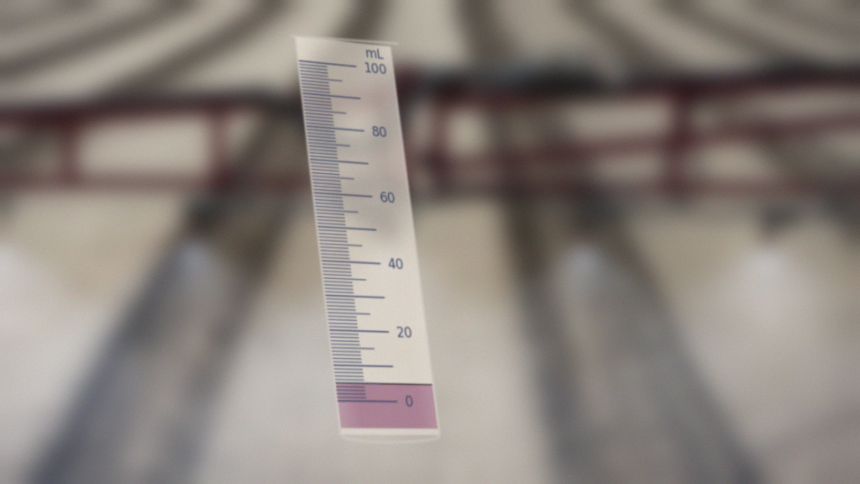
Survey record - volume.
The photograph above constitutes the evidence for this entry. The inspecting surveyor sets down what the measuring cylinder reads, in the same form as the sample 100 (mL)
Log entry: 5 (mL)
